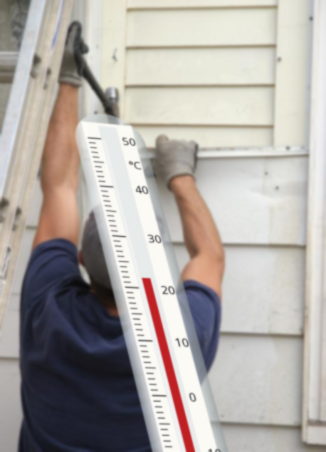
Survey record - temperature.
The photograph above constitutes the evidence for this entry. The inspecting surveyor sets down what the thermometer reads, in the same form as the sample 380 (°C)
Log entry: 22 (°C)
